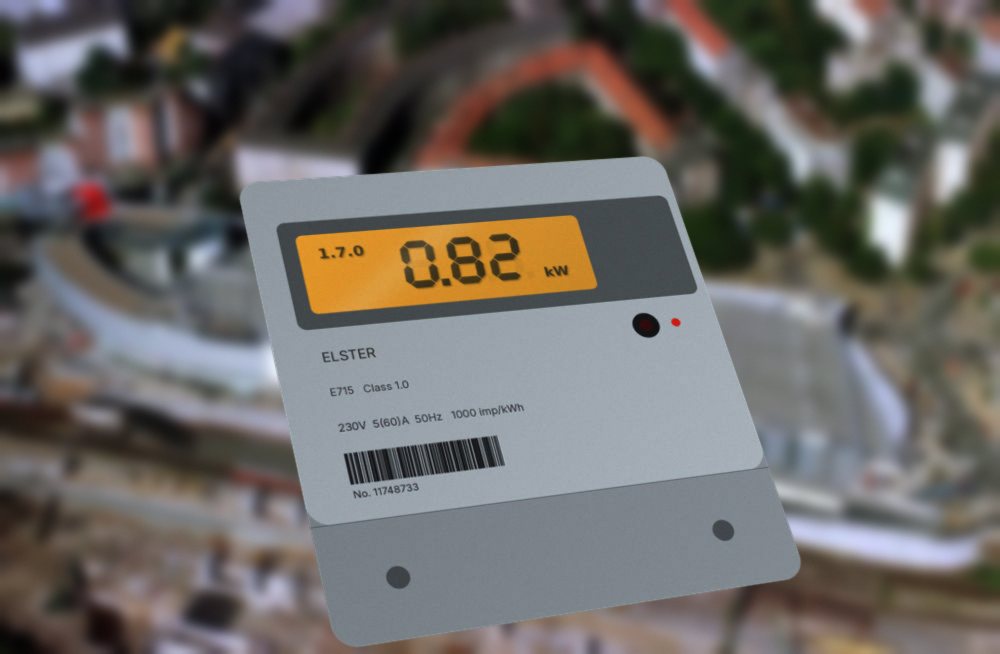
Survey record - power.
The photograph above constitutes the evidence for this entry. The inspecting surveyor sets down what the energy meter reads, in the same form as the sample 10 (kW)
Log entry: 0.82 (kW)
